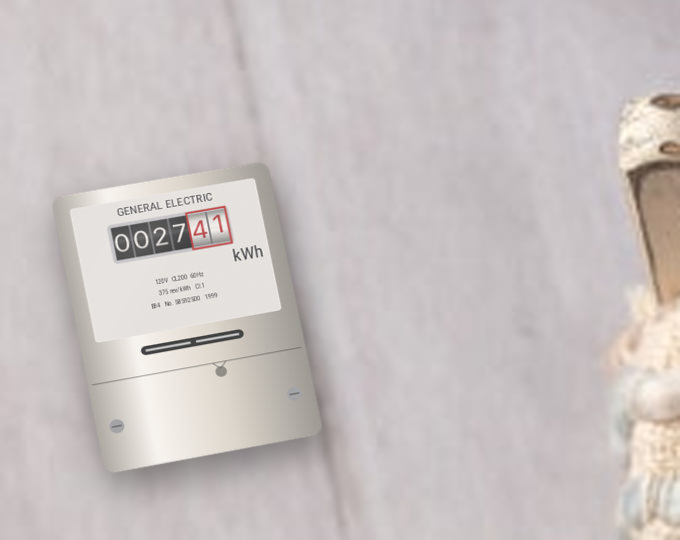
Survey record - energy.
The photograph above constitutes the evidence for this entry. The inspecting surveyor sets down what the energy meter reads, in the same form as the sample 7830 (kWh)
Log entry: 27.41 (kWh)
